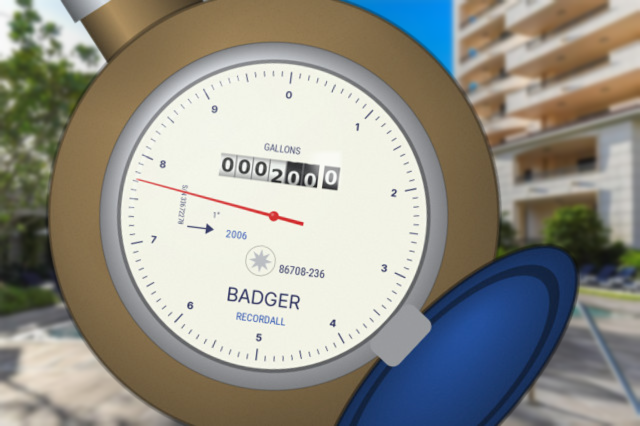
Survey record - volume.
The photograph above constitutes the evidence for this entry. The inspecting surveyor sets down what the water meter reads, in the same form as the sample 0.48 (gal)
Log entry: 1997.7 (gal)
